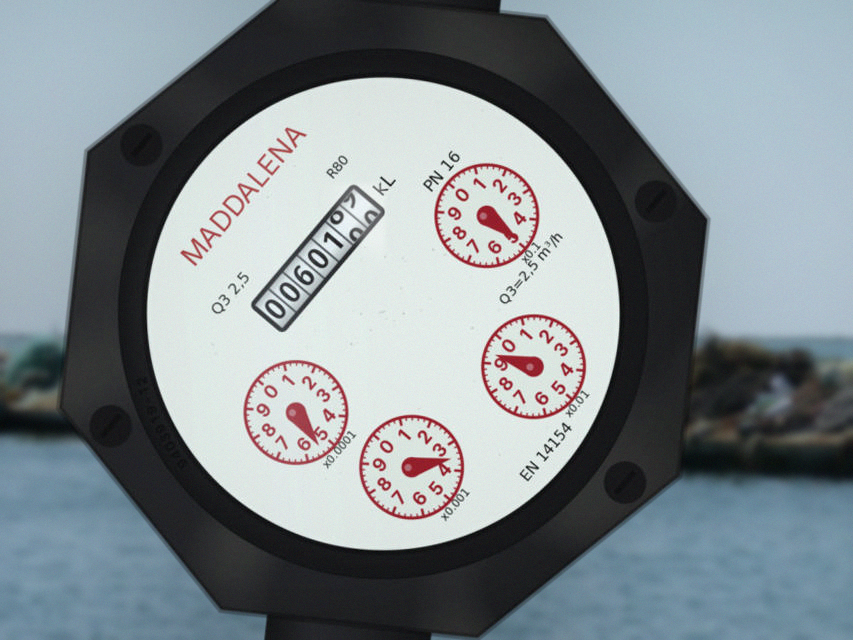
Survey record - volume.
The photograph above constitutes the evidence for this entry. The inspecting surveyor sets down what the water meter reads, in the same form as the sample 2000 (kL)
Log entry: 60189.4935 (kL)
